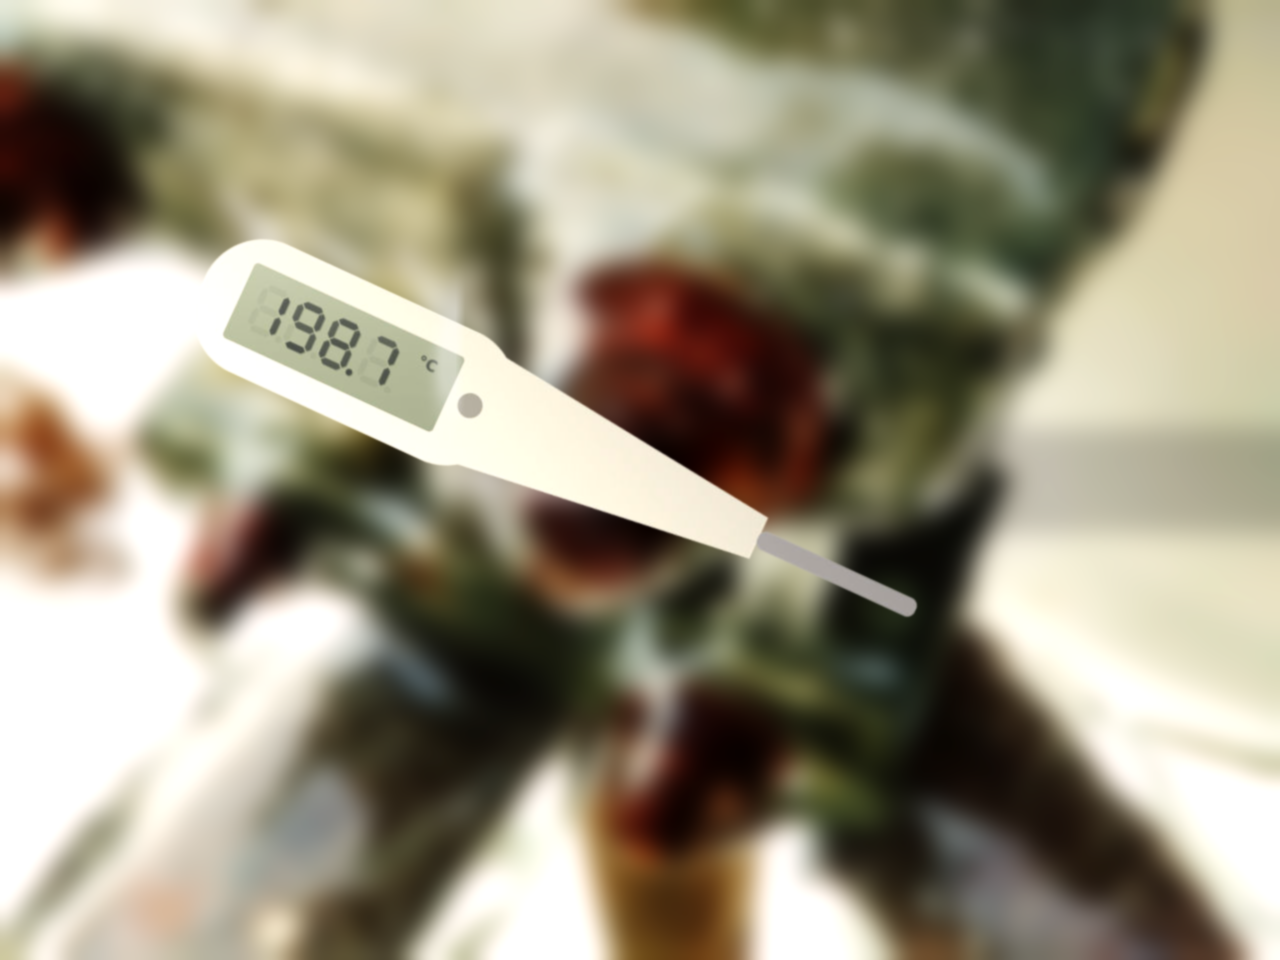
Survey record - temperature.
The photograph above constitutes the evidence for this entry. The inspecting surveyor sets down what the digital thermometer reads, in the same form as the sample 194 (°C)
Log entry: 198.7 (°C)
